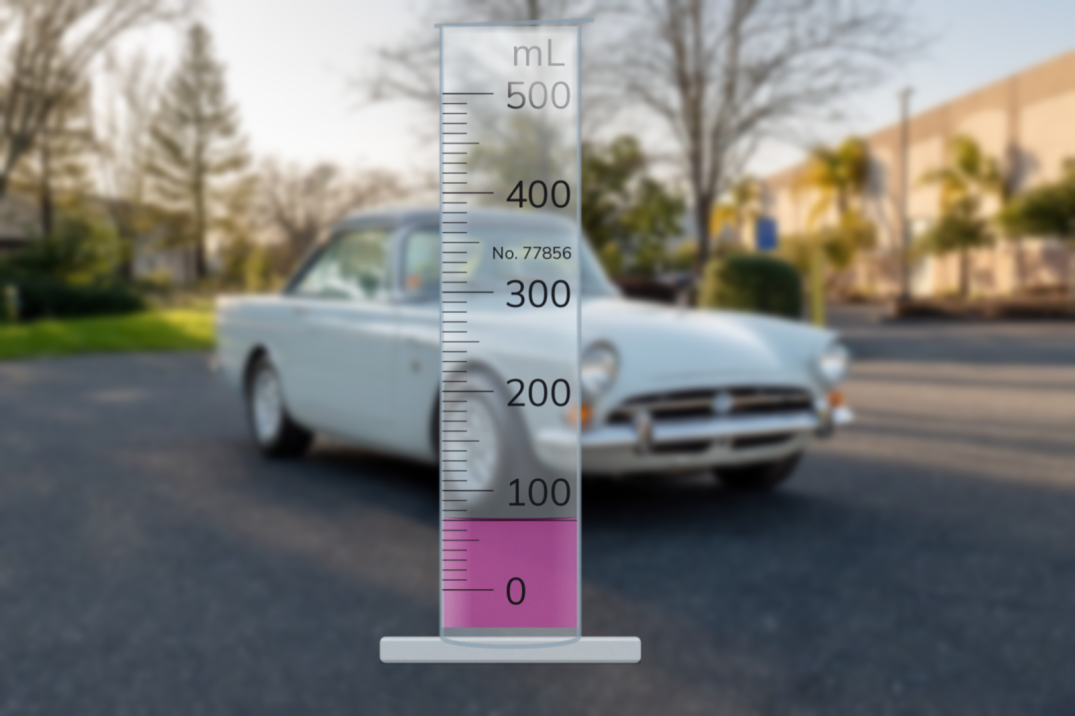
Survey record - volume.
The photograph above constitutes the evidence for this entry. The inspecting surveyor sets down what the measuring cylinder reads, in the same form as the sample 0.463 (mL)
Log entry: 70 (mL)
